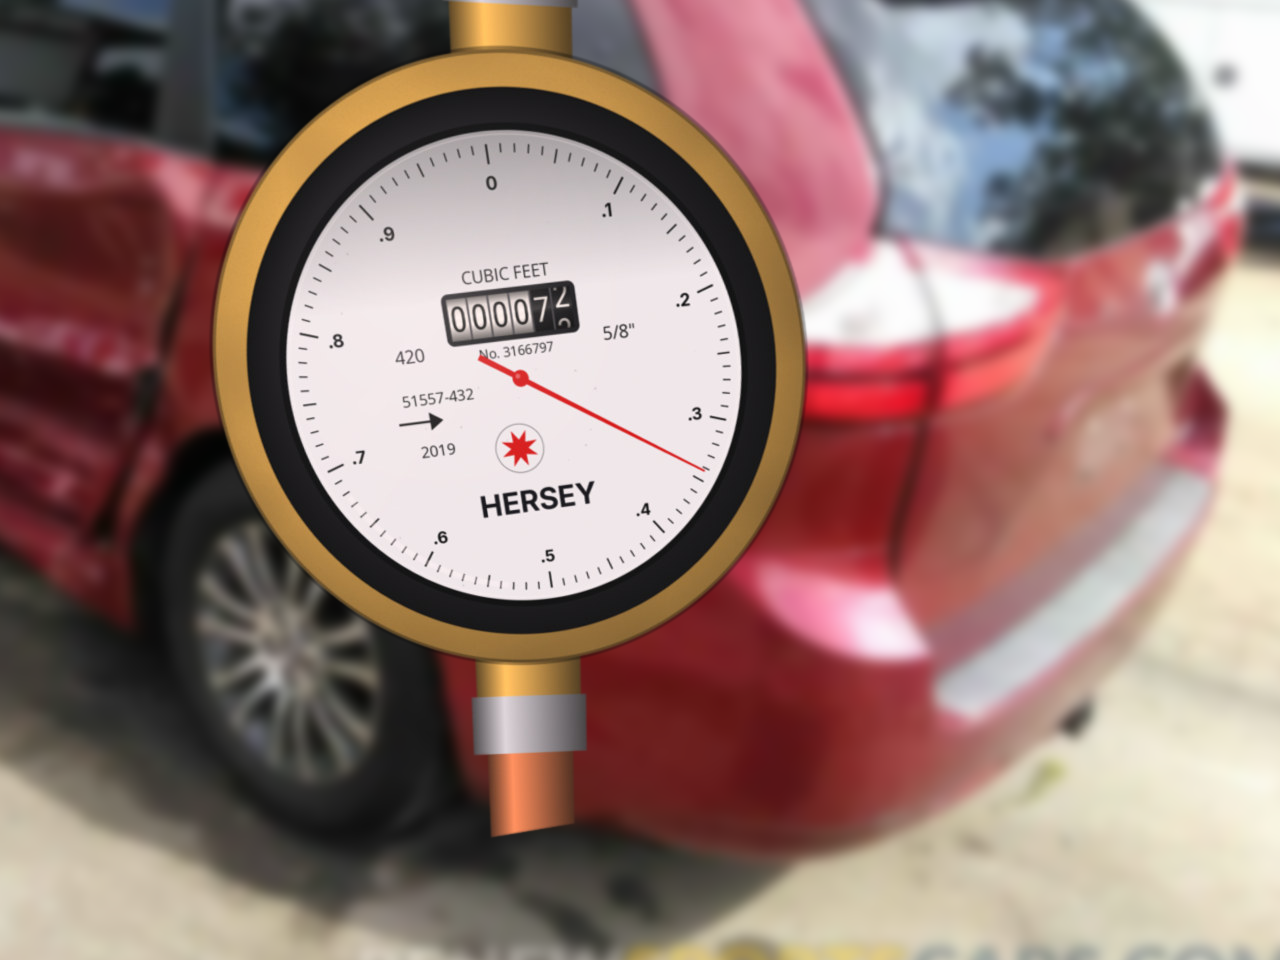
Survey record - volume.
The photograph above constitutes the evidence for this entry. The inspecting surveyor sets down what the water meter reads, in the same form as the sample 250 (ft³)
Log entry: 72.34 (ft³)
